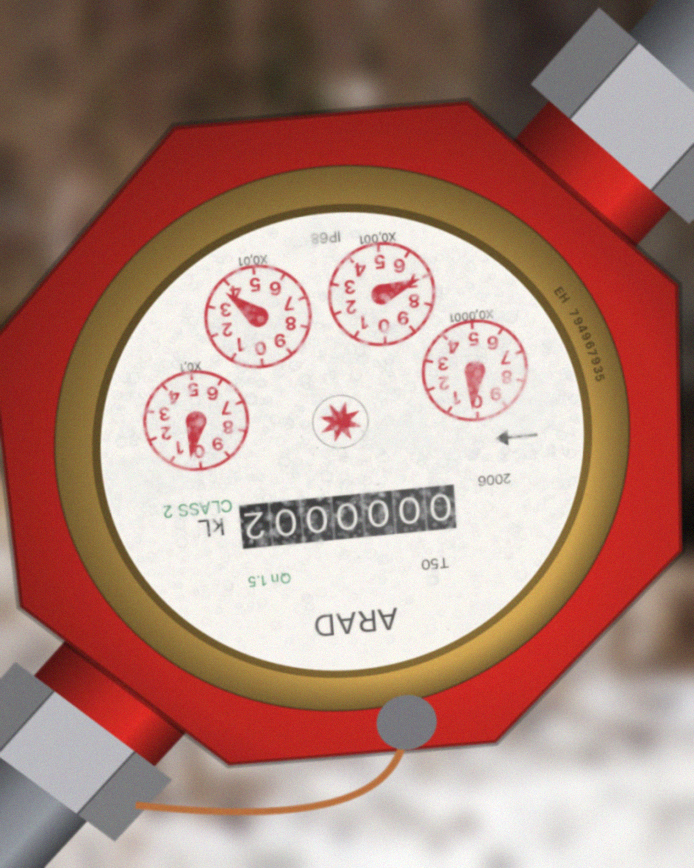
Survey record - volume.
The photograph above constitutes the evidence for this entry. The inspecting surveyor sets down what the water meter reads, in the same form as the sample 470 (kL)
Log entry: 2.0370 (kL)
